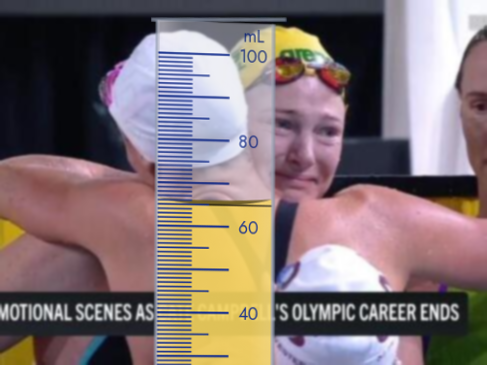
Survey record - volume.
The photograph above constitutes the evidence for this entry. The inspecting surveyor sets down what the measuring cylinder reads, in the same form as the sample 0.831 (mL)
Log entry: 65 (mL)
